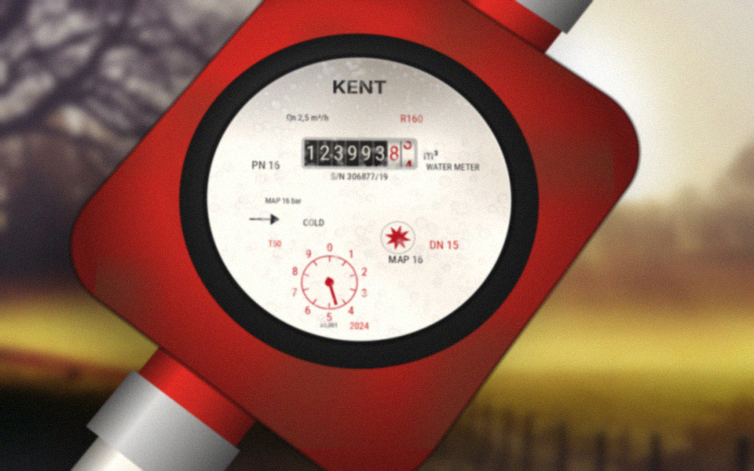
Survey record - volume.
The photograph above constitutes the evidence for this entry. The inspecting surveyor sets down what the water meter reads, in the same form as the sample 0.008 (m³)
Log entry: 123993.834 (m³)
